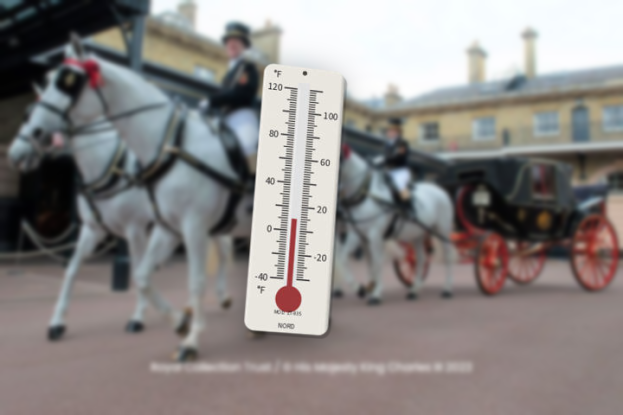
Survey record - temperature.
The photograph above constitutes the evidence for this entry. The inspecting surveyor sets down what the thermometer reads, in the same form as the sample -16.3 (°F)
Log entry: 10 (°F)
